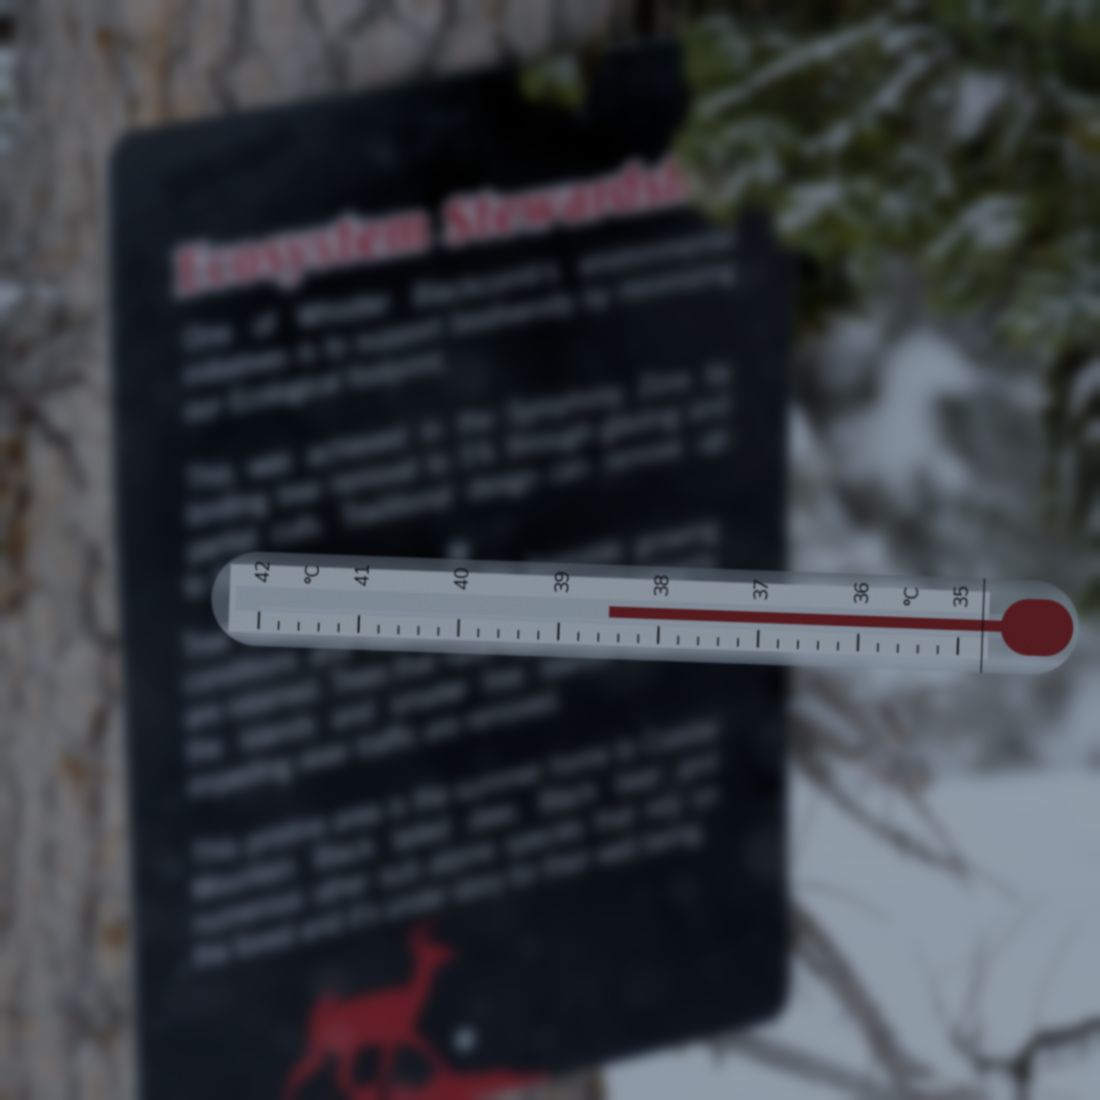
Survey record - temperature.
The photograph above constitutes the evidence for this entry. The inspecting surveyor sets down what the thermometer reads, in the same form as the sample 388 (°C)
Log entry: 38.5 (°C)
